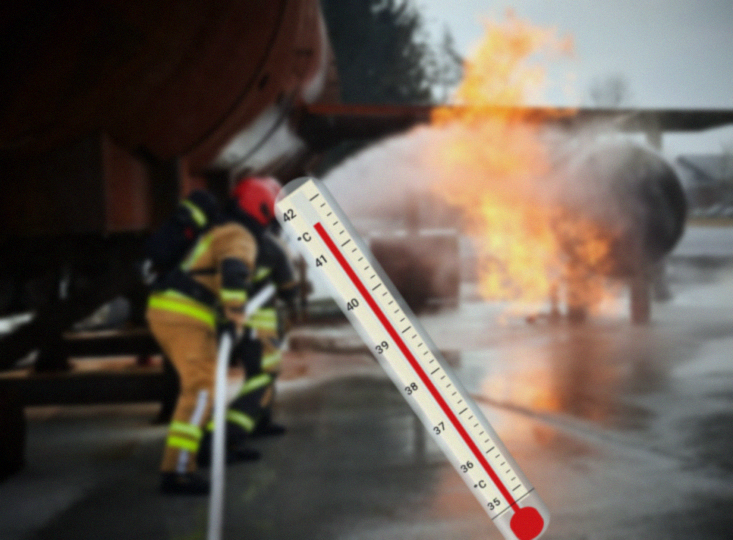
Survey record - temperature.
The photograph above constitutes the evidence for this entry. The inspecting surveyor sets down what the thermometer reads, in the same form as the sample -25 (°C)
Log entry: 41.6 (°C)
